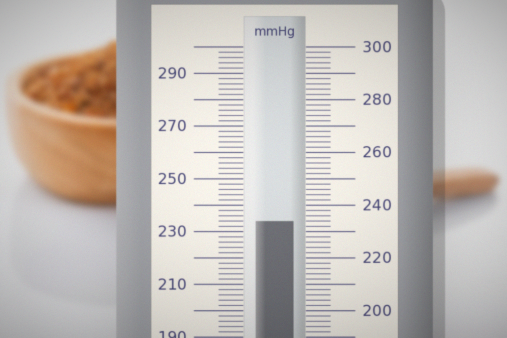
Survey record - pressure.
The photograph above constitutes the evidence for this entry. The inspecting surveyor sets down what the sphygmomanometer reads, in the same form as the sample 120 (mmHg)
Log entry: 234 (mmHg)
